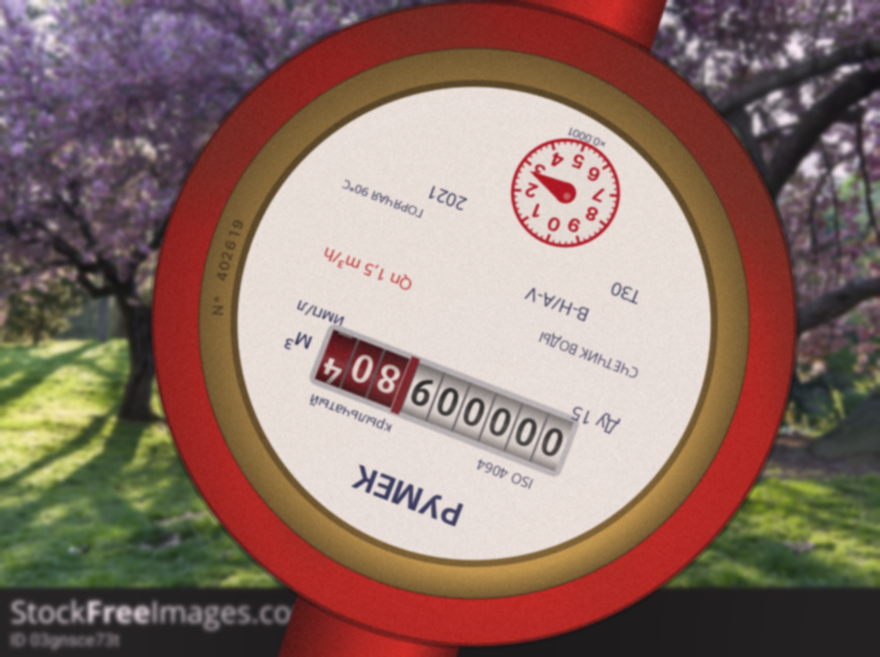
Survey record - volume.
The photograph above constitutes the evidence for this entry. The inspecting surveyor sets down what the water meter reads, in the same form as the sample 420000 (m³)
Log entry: 9.8042 (m³)
